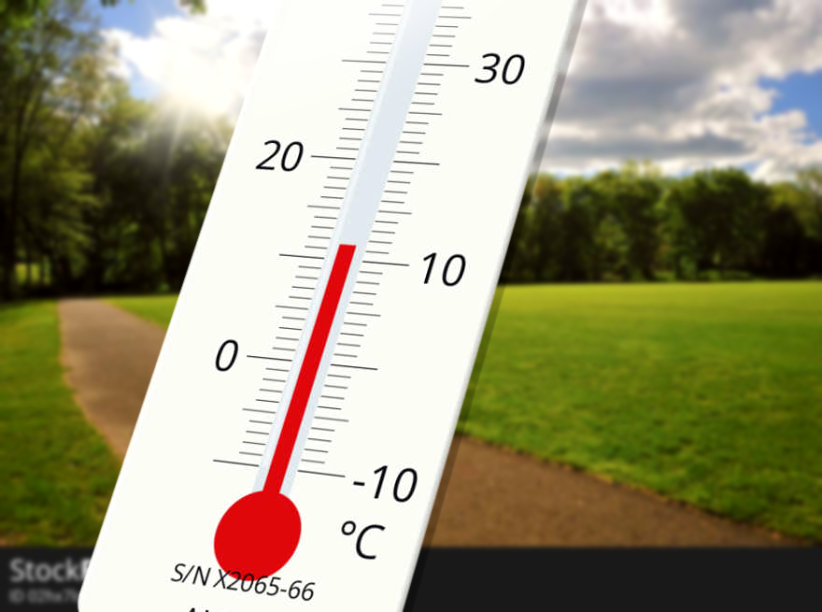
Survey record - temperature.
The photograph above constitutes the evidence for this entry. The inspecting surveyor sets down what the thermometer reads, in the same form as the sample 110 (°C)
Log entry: 11.5 (°C)
